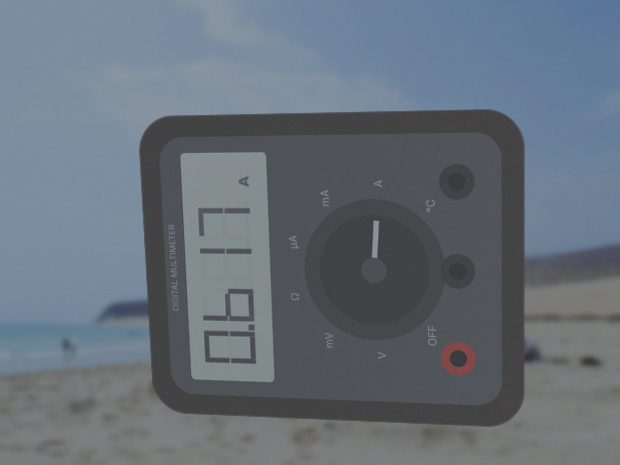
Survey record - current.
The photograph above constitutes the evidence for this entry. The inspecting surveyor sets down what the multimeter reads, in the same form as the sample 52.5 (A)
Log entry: 0.617 (A)
